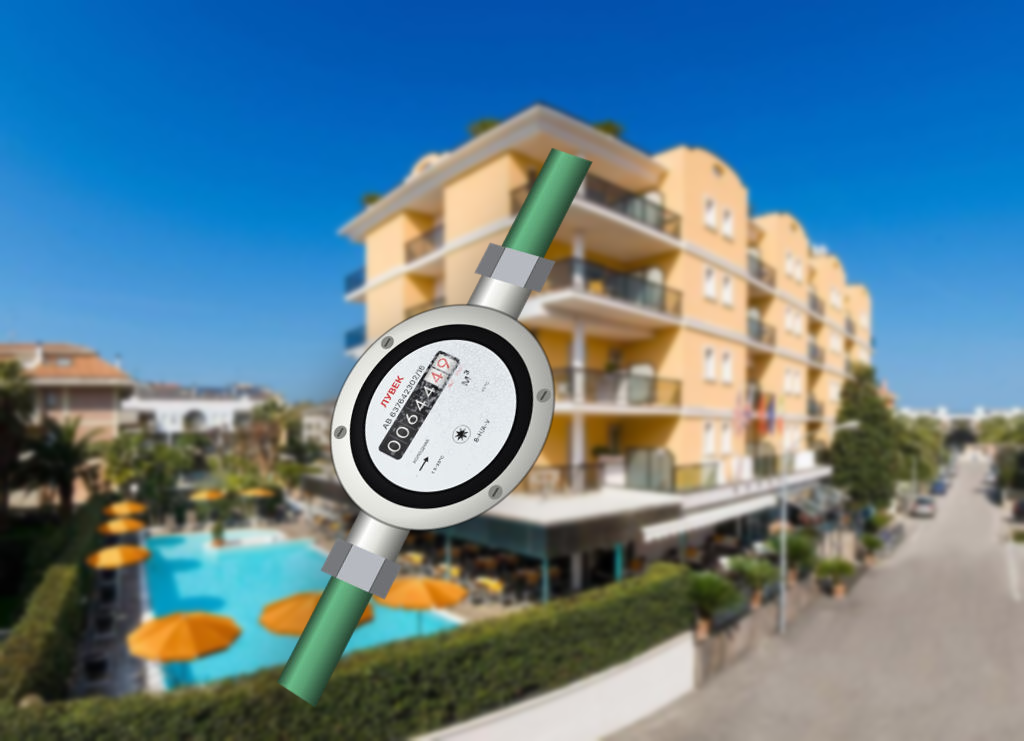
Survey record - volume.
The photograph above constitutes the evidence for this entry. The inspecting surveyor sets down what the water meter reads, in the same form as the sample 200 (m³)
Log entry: 644.49 (m³)
